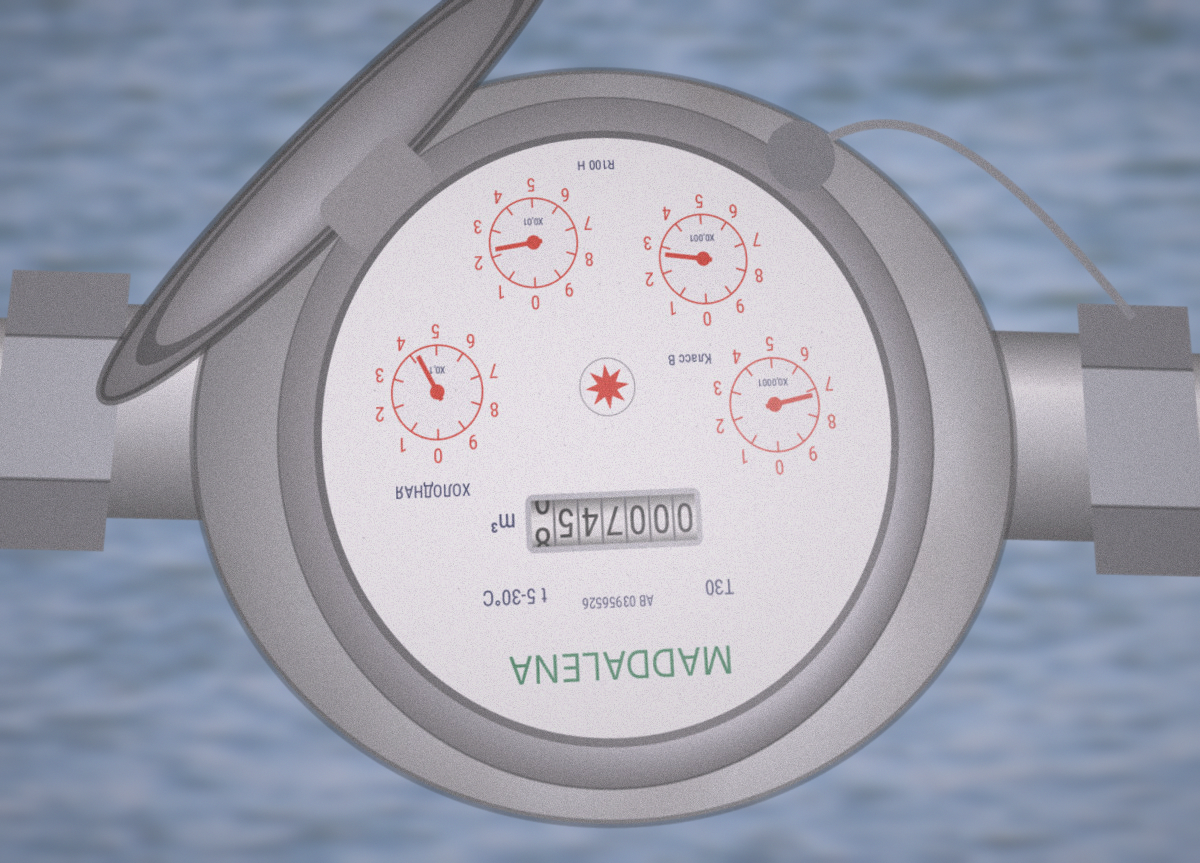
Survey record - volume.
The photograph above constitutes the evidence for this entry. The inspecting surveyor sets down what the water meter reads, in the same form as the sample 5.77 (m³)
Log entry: 7458.4227 (m³)
